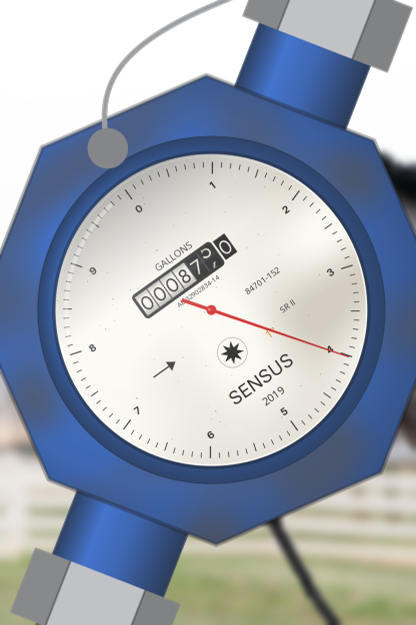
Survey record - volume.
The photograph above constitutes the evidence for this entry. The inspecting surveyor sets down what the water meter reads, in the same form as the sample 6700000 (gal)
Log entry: 8754.0 (gal)
